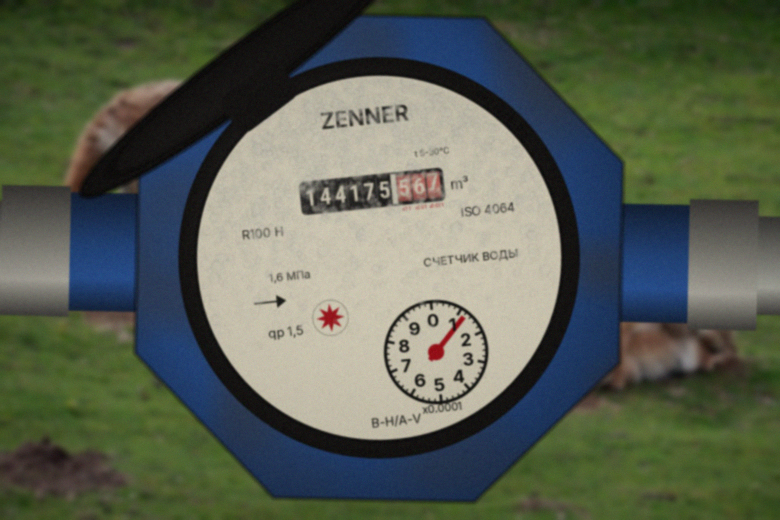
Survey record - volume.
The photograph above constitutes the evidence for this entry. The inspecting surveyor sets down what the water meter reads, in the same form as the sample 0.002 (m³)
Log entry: 144175.5671 (m³)
